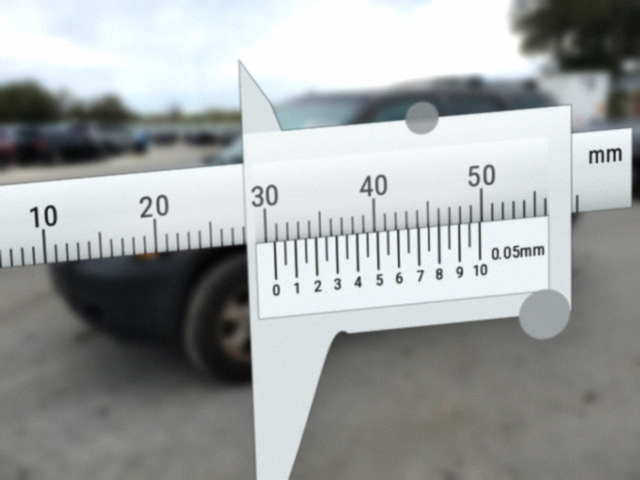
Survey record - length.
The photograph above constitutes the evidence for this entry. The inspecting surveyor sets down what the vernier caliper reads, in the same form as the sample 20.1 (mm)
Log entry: 30.8 (mm)
